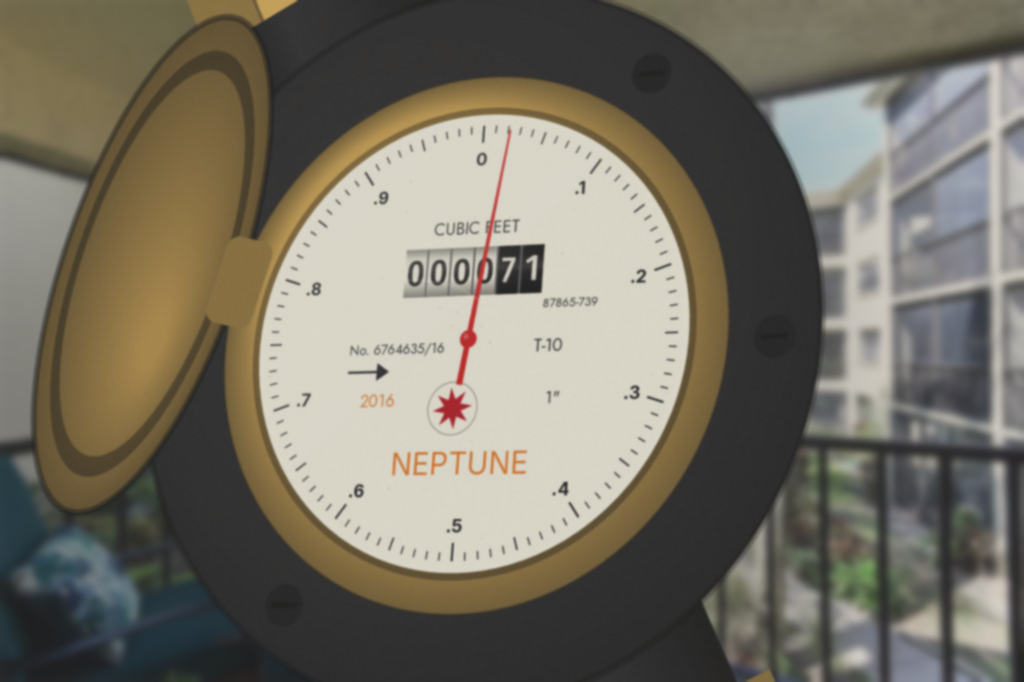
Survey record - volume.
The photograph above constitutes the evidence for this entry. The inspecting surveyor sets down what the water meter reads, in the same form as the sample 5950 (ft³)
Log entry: 71.02 (ft³)
